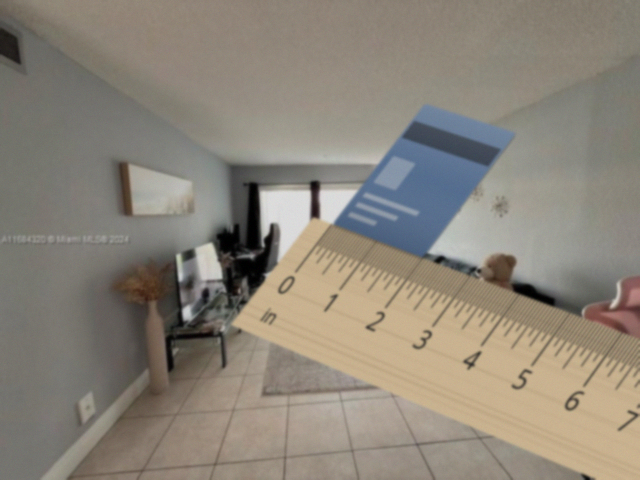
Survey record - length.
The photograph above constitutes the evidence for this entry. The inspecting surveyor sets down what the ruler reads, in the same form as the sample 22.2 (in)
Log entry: 2 (in)
